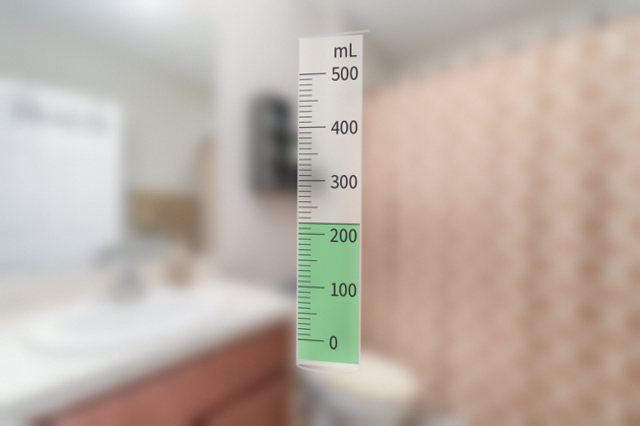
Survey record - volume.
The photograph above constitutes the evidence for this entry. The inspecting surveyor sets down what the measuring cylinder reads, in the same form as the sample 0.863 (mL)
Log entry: 220 (mL)
